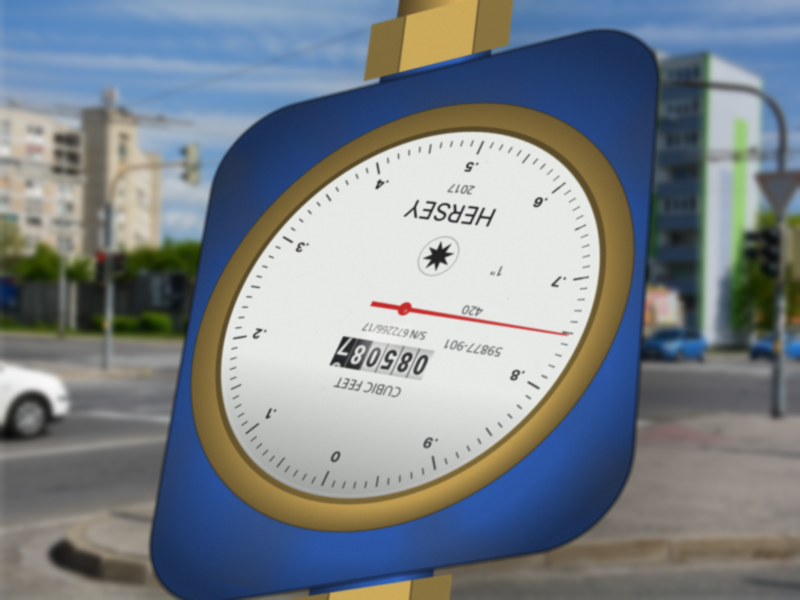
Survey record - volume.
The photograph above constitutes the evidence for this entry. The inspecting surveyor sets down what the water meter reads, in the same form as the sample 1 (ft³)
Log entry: 85086.75 (ft³)
